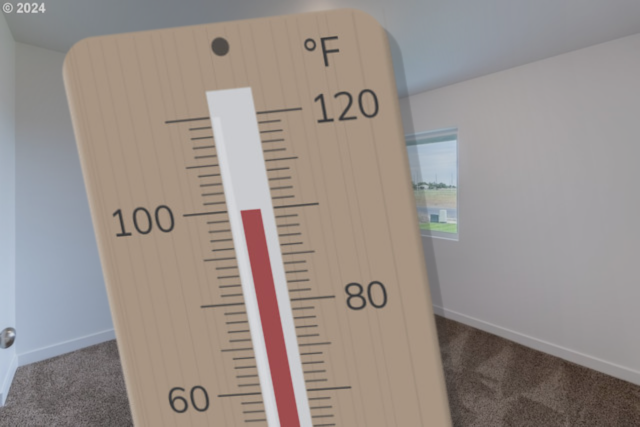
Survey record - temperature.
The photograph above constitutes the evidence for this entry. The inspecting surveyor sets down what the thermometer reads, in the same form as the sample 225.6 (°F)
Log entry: 100 (°F)
